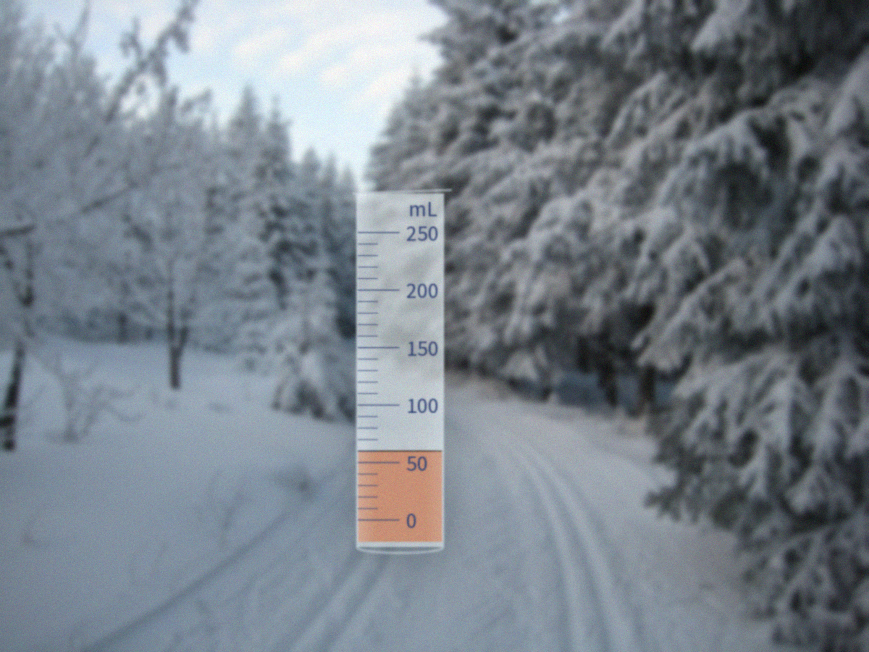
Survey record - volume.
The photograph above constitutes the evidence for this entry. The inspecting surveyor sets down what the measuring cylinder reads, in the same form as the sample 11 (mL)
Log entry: 60 (mL)
